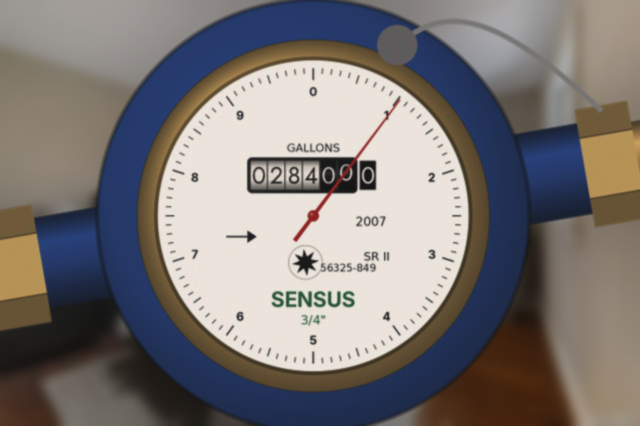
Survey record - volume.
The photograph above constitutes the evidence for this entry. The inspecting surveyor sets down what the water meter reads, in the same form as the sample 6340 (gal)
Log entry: 284001.0 (gal)
